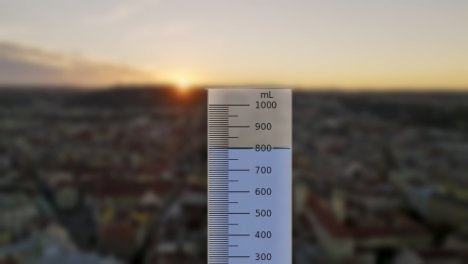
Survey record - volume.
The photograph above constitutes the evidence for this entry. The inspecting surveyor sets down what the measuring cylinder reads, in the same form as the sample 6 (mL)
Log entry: 800 (mL)
